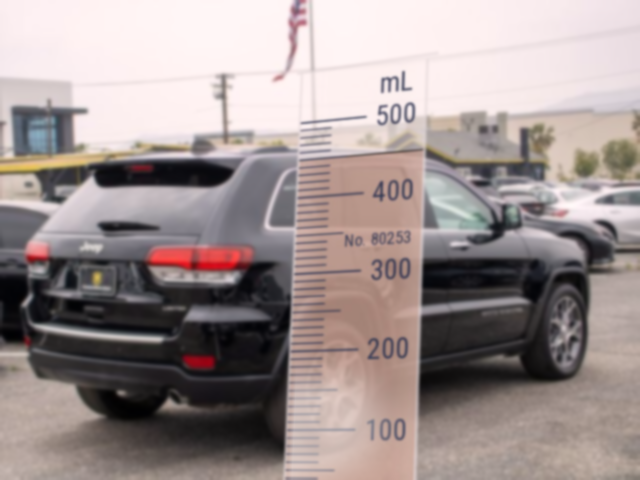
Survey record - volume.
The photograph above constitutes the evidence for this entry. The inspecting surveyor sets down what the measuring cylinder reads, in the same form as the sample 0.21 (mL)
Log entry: 450 (mL)
